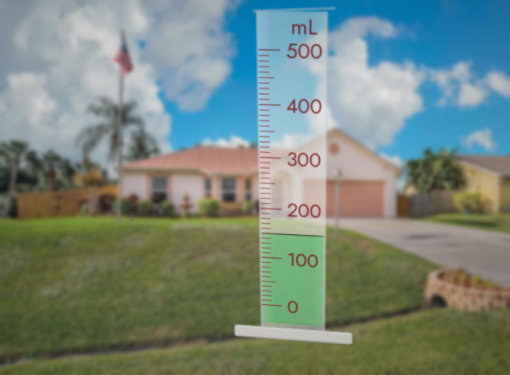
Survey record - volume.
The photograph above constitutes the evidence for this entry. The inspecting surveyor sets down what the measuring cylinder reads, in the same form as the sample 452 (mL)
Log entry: 150 (mL)
